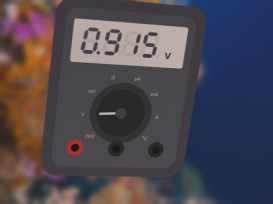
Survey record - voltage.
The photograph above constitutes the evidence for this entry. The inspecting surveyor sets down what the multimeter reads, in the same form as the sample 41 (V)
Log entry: 0.915 (V)
